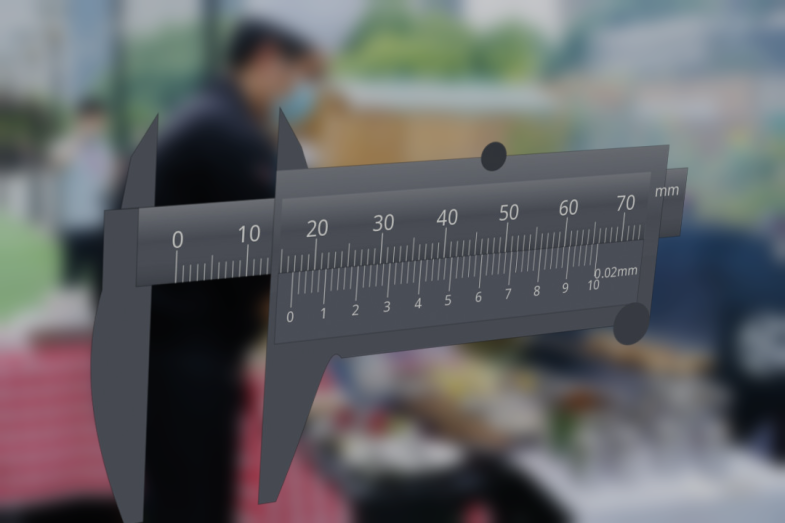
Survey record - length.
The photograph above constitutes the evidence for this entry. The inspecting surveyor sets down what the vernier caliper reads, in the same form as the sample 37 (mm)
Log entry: 16.8 (mm)
